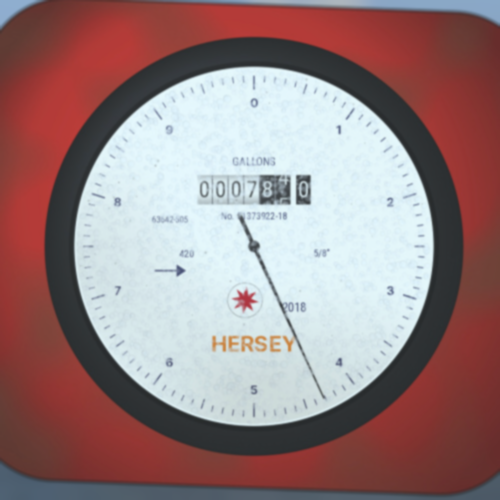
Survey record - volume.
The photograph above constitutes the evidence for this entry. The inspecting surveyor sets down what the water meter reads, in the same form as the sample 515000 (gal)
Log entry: 7844.3 (gal)
